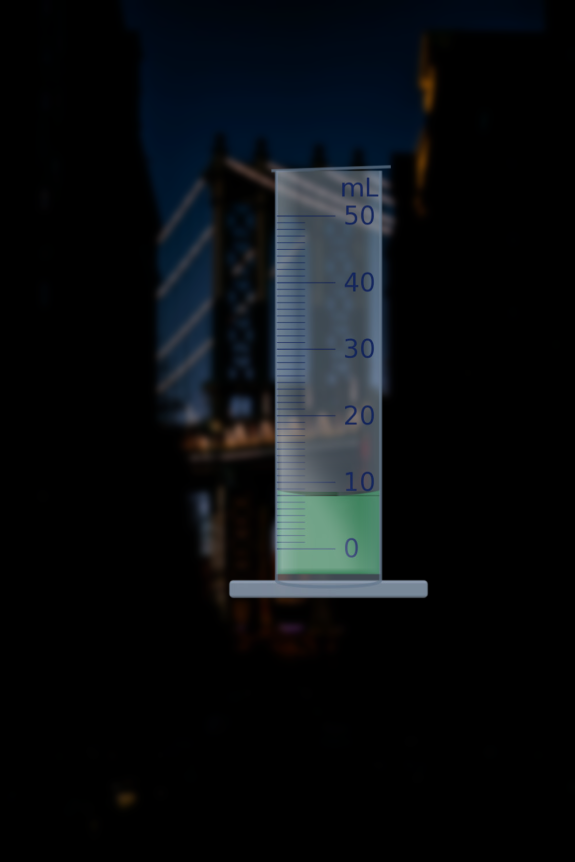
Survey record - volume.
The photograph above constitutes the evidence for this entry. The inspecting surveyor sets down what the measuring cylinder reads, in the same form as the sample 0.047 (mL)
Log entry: 8 (mL)
